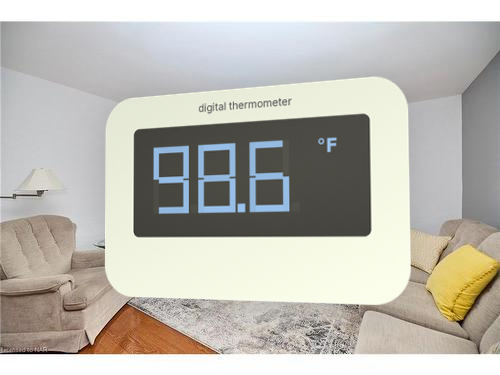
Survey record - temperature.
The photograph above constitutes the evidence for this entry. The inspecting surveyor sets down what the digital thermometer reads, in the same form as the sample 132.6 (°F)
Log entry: 98.6 (°F)
